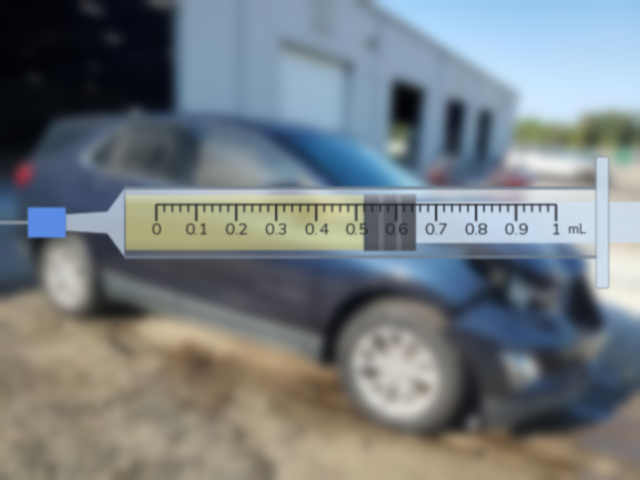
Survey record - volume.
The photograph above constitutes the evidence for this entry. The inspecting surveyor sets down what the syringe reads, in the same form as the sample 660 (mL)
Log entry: 0.52 (mL)
